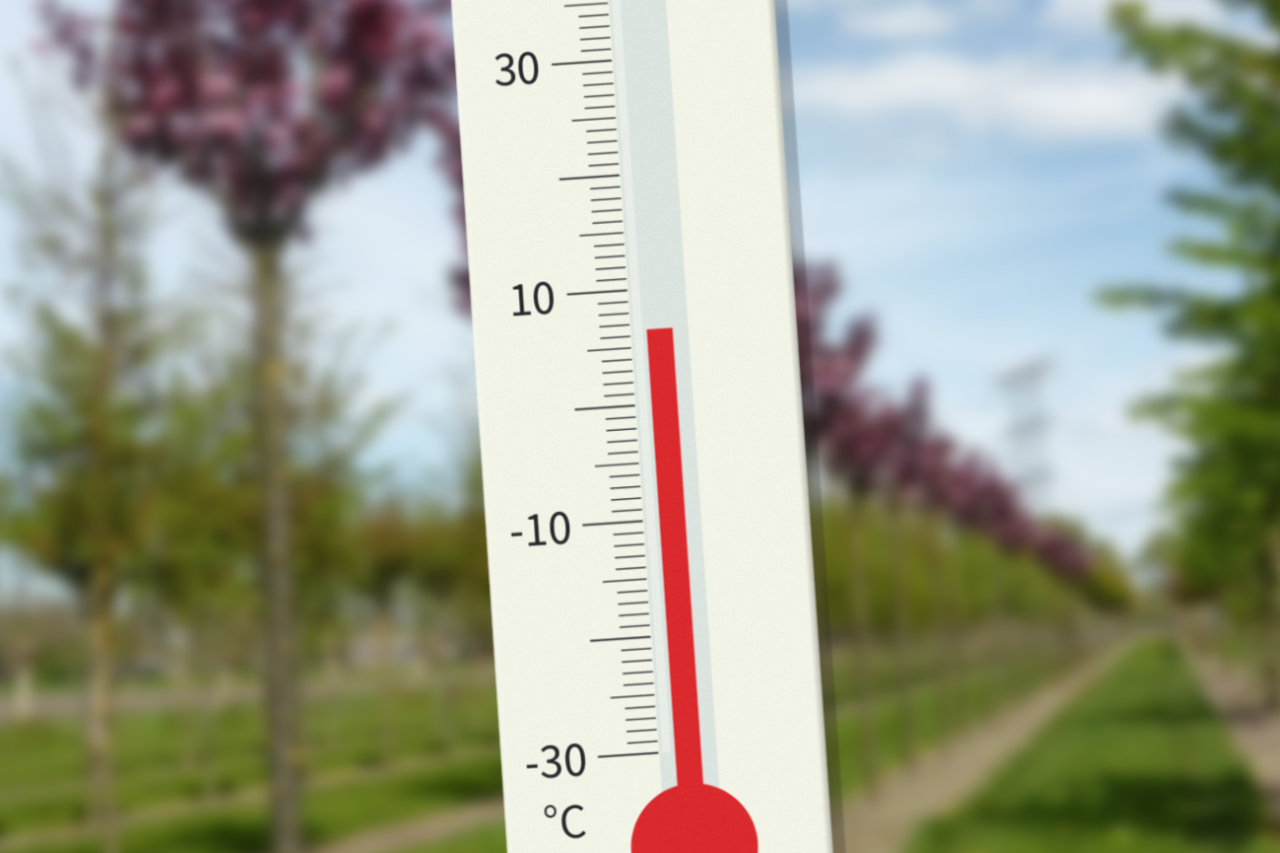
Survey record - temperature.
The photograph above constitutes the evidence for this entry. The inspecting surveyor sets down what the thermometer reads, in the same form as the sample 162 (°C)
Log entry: 6.5 (°C)
